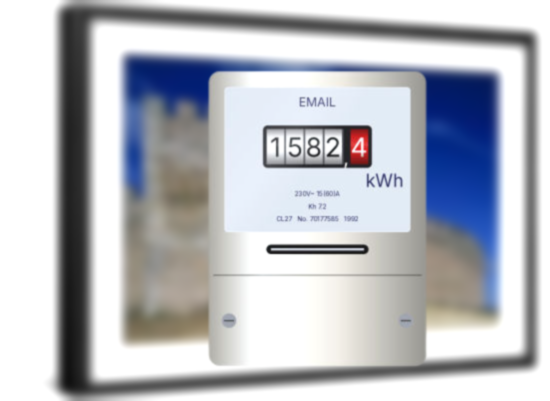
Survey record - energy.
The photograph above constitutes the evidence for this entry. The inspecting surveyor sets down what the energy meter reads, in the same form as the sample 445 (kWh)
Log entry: 1582.4 (kWh)
